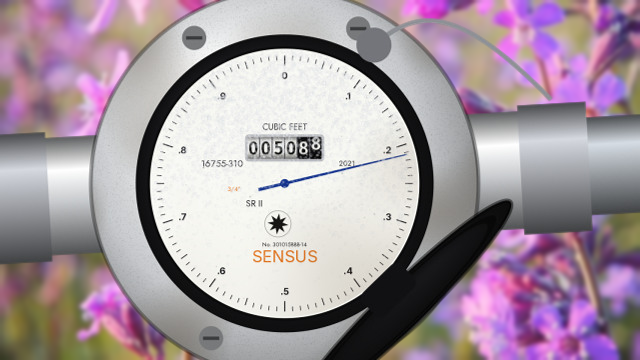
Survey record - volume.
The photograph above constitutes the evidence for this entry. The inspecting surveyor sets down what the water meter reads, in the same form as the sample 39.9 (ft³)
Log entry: 5088.21 (ft³)
